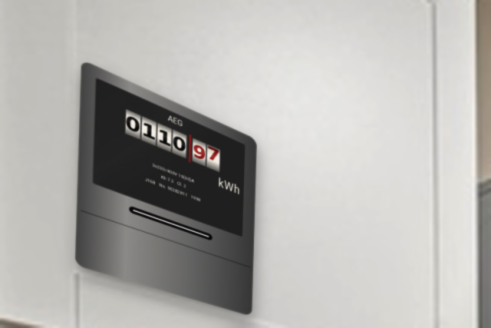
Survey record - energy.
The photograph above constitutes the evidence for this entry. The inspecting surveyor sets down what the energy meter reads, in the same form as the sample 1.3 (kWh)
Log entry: 110.97 (kWh)
